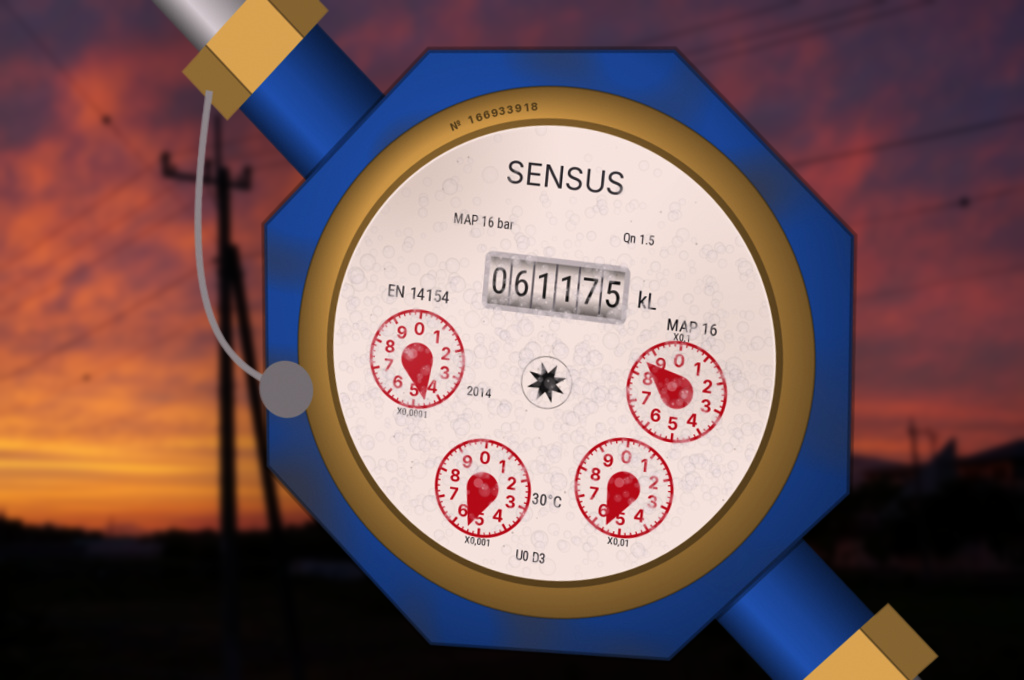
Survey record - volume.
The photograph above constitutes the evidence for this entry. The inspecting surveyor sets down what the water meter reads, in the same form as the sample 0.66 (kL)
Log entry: 61175.8554 (kL)
